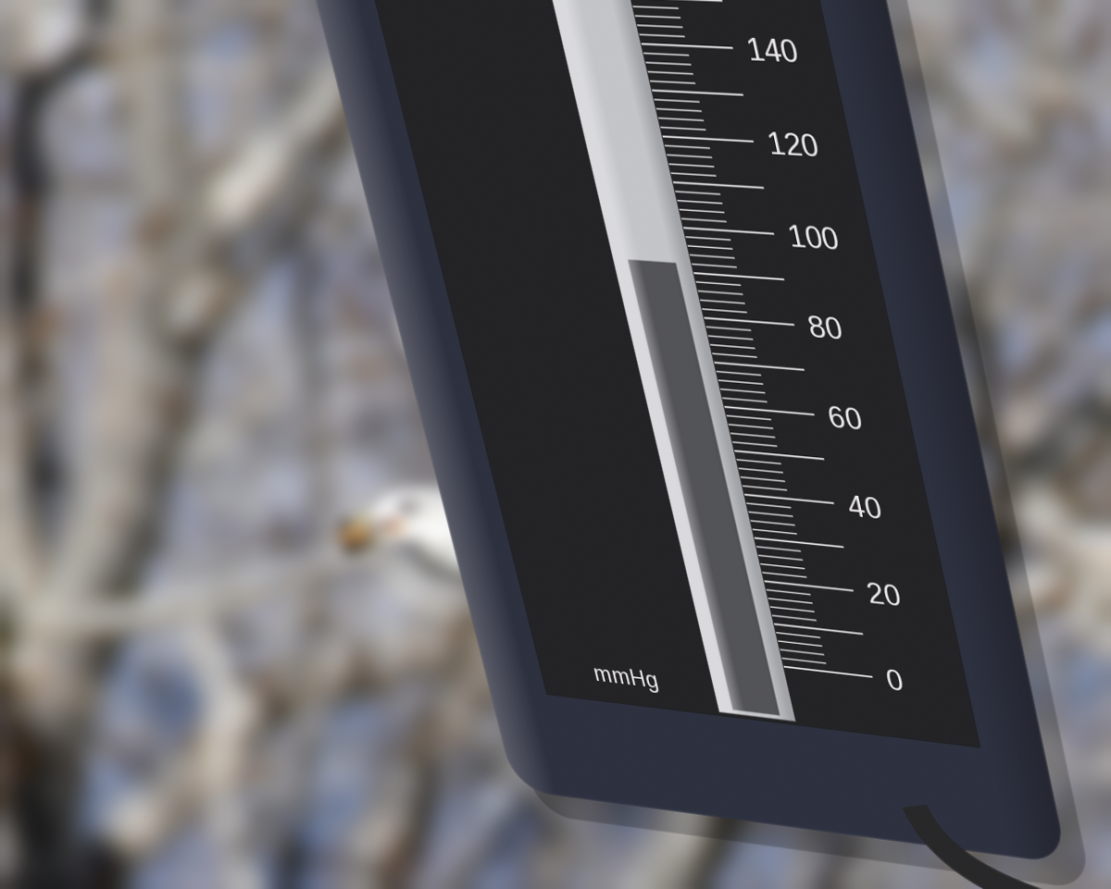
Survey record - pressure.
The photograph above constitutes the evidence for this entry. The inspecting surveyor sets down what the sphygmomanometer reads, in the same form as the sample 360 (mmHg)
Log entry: 92 (mmHg)
